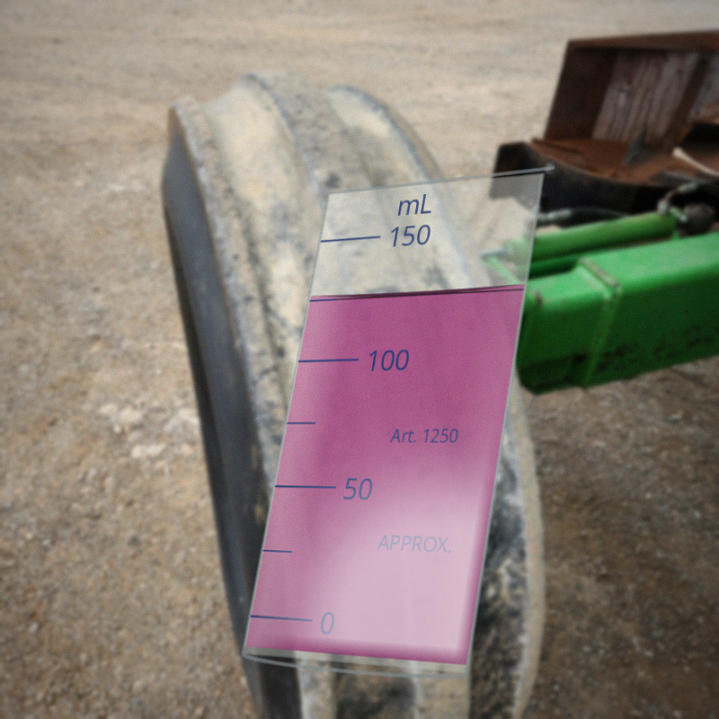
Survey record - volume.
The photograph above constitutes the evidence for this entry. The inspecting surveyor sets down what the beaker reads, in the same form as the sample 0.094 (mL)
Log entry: 125 (mL)
